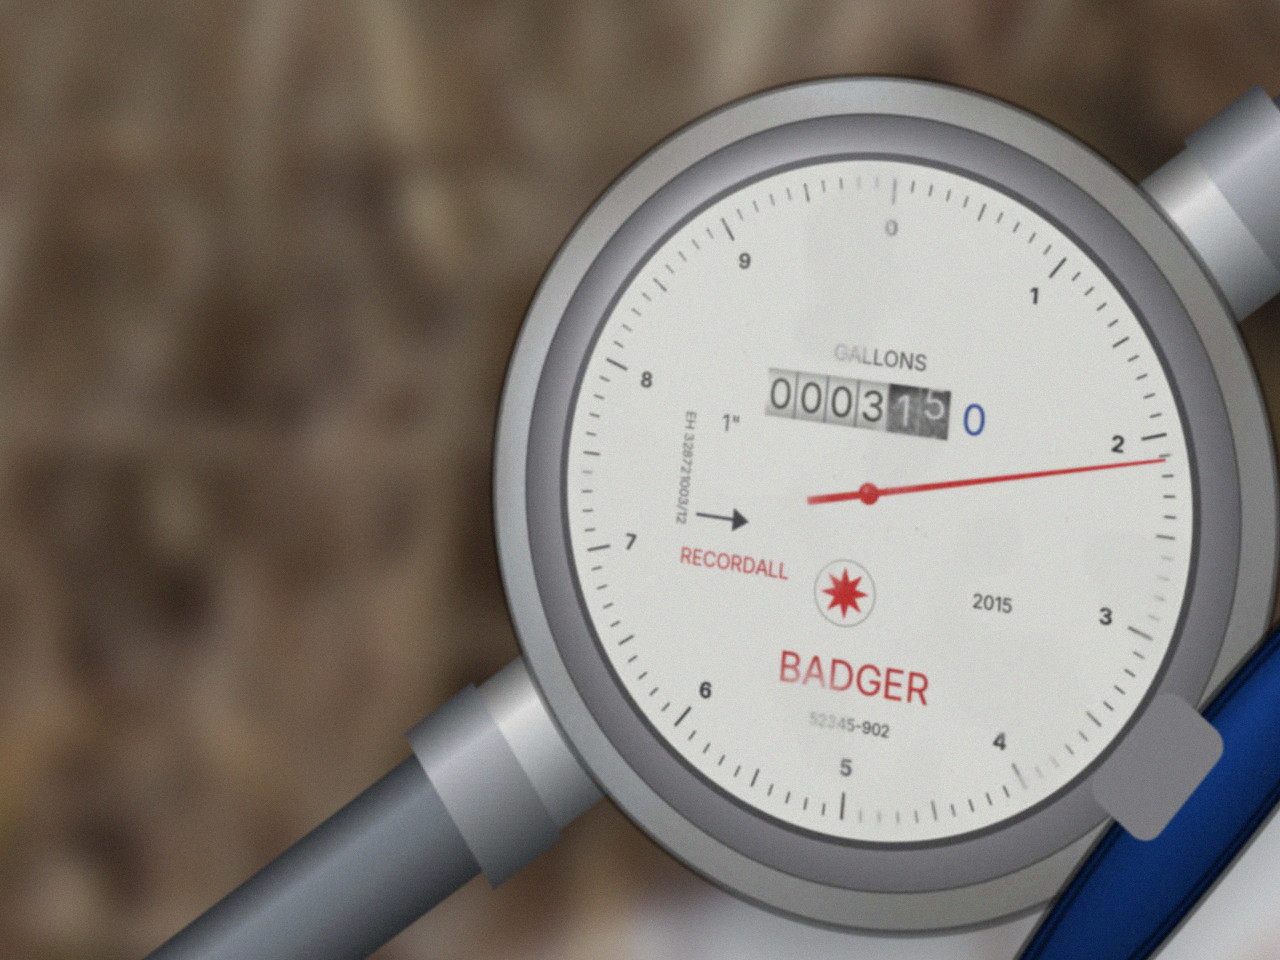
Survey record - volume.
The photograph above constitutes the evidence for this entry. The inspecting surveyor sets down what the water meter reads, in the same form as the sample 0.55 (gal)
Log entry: 3152.1 (gal)
